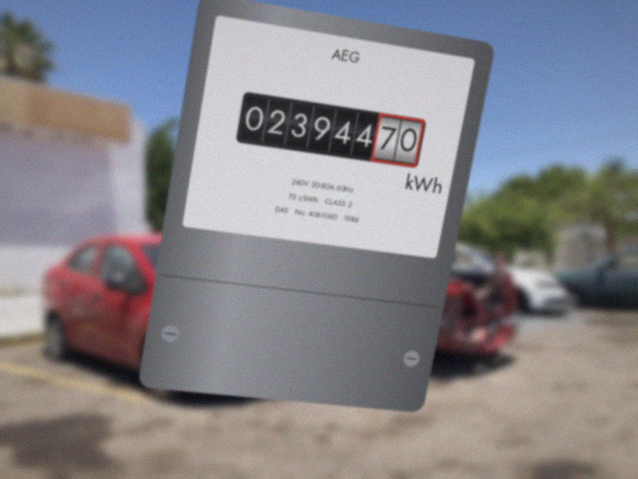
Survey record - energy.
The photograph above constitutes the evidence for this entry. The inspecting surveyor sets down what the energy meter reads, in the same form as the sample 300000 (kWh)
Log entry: 23944.70 (kWh)
